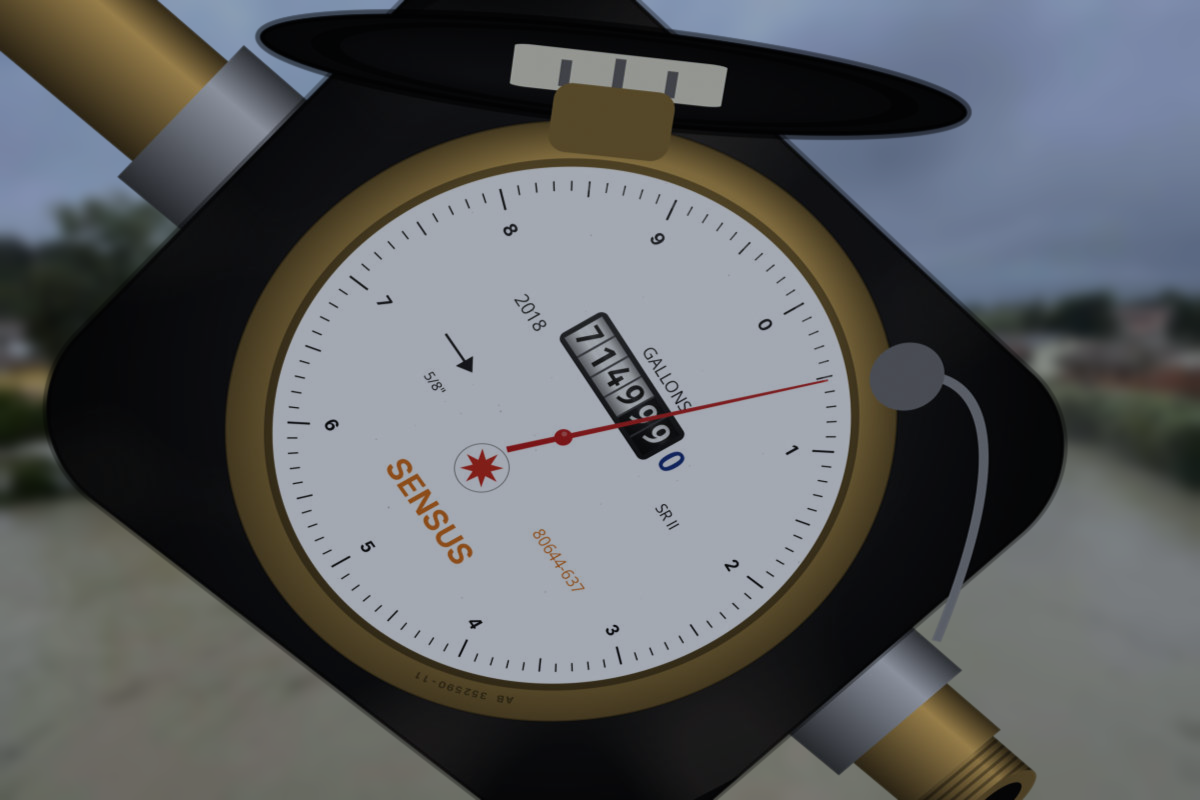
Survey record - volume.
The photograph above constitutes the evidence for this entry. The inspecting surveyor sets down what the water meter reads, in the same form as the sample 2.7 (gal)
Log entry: 7149990.5 (gal)
